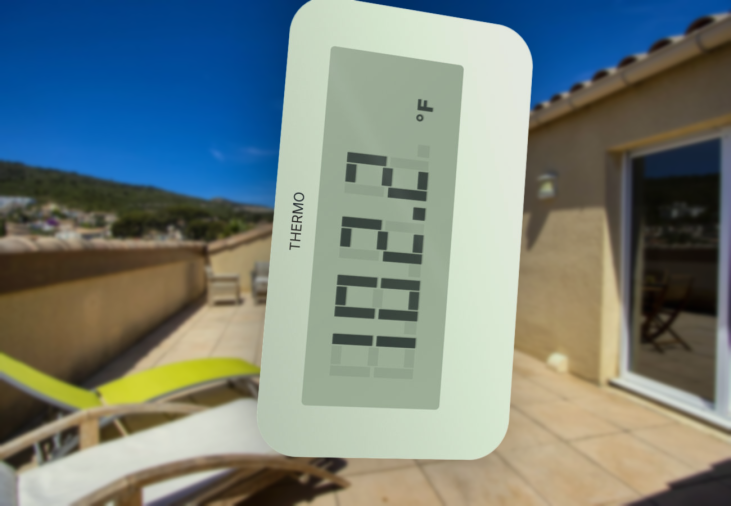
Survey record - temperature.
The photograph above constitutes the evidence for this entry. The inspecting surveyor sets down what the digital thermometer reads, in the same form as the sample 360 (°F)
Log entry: 102.2 (°F)
